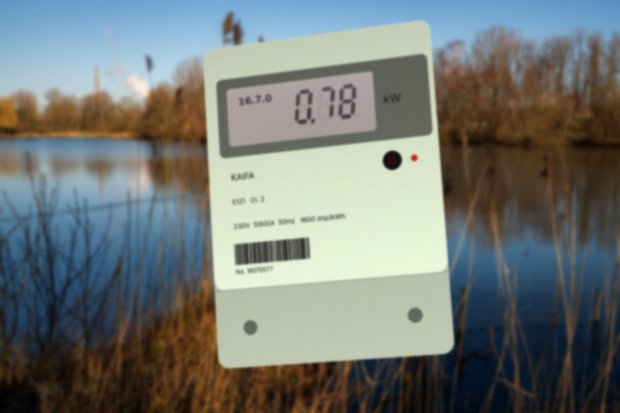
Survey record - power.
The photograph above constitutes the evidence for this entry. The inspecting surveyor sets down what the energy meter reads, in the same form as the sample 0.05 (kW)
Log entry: 0.78 (kW)
